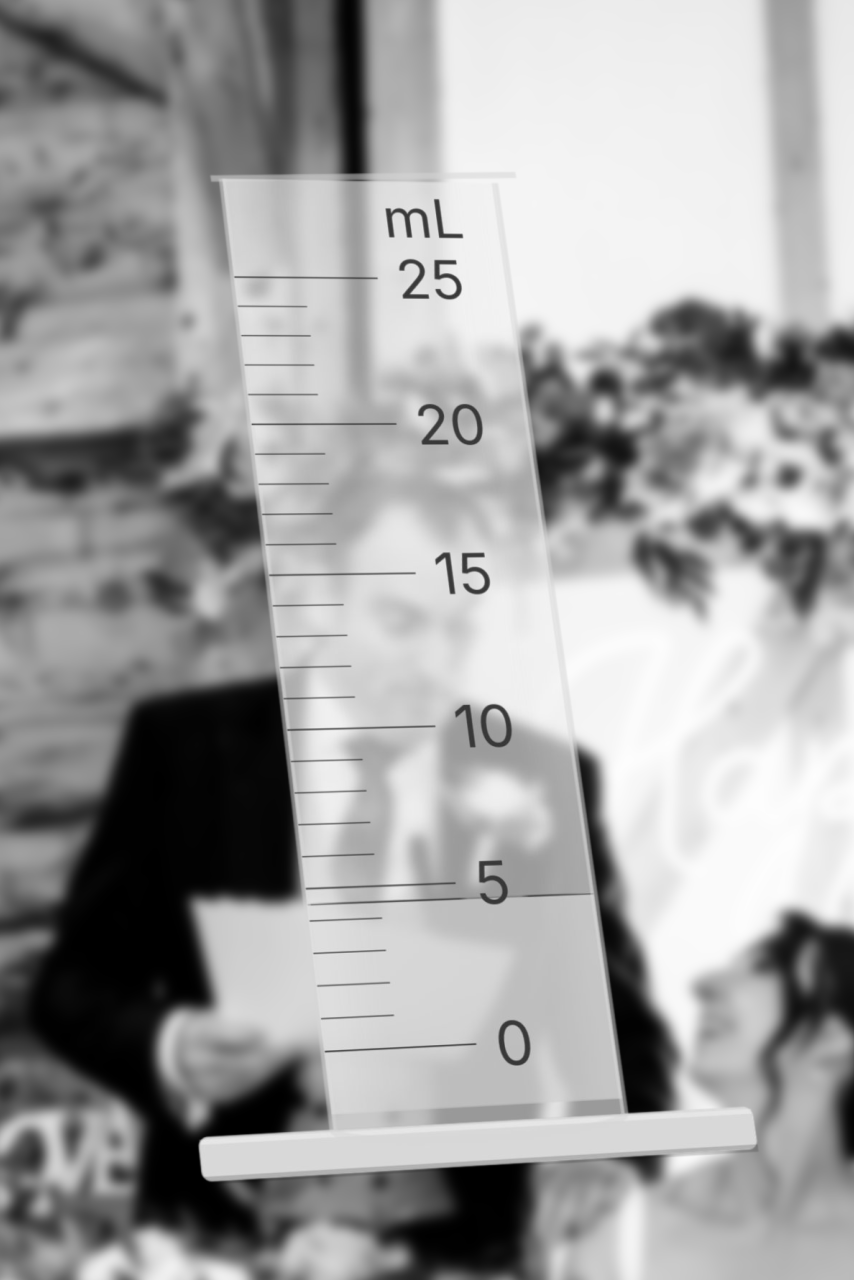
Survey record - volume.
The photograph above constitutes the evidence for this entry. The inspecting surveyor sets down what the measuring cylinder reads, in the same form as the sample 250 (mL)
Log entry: 4.5 (mL)
